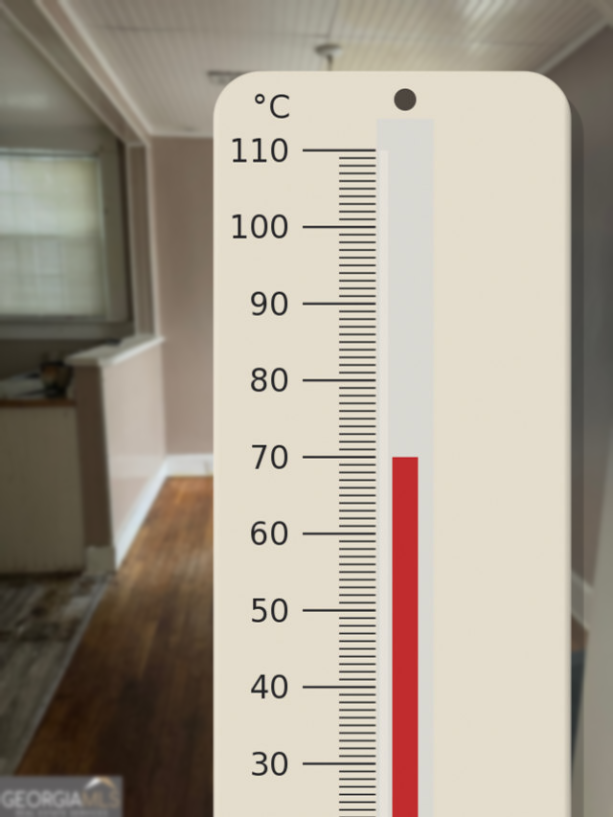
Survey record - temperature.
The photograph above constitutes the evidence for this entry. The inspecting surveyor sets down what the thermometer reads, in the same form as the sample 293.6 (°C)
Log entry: 70 (°C)
